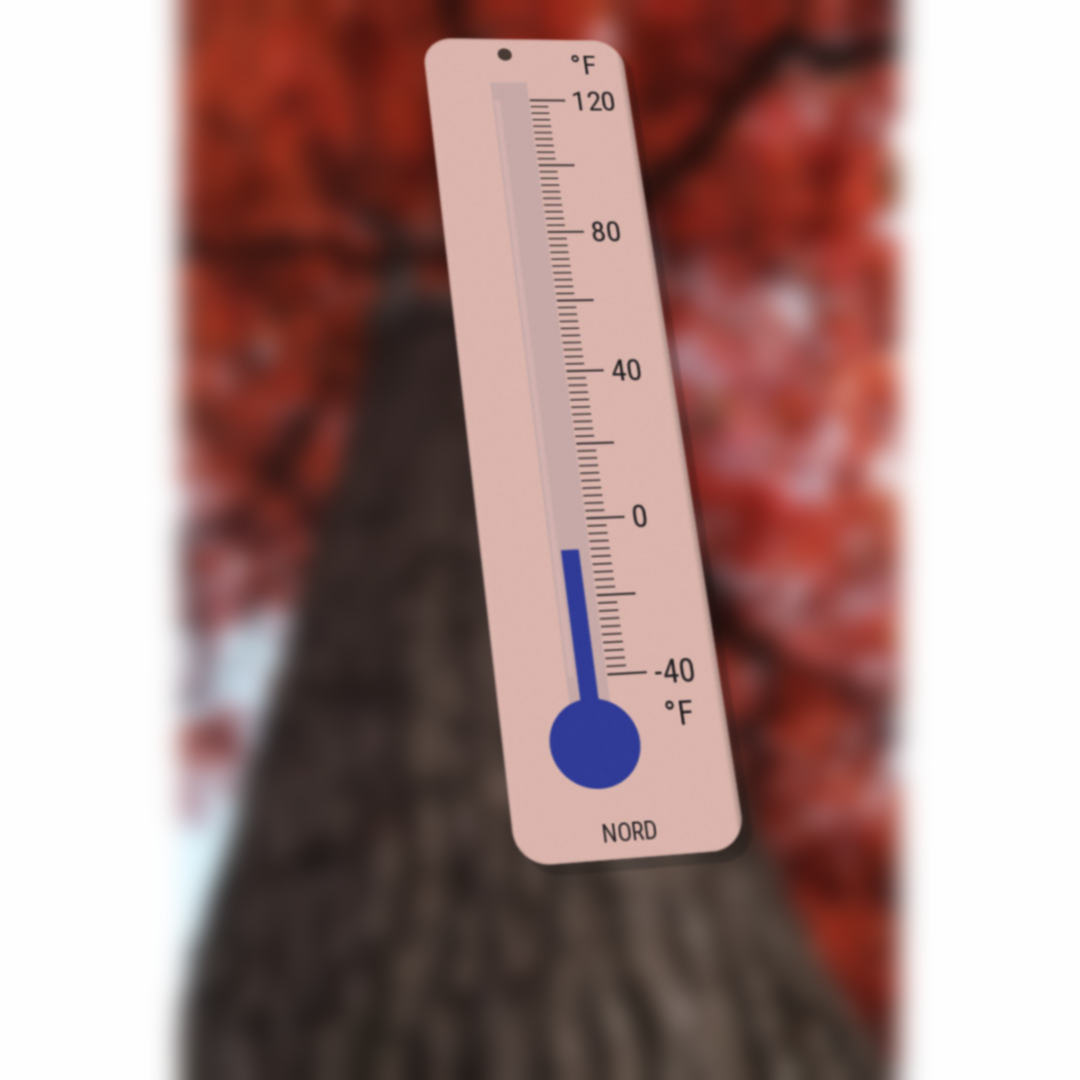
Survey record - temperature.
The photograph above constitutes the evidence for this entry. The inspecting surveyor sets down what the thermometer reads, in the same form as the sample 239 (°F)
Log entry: -8 (°F)
